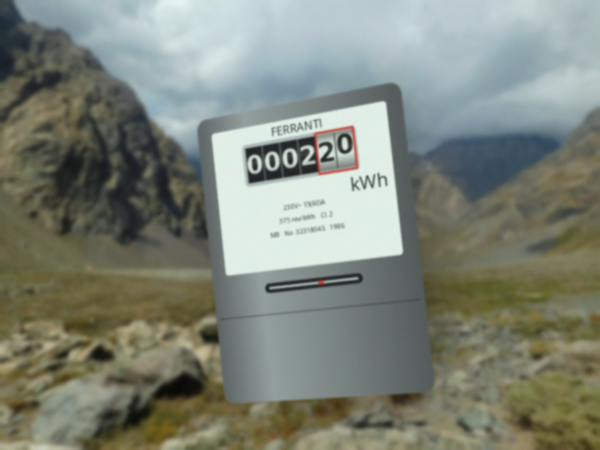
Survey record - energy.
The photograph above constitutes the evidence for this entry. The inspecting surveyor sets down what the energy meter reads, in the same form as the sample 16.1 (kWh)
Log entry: 2.20 (kWh)
